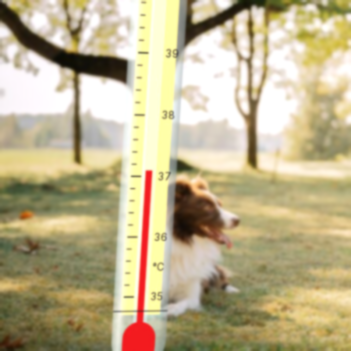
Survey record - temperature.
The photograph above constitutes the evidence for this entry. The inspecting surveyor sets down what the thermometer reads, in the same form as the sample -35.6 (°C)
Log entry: 37.1 (°C)
